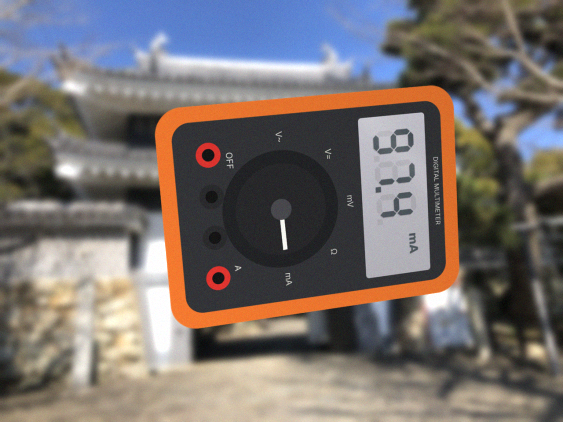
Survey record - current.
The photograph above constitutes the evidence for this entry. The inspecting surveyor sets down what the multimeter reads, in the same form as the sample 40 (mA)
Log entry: 97.4 (mA)
